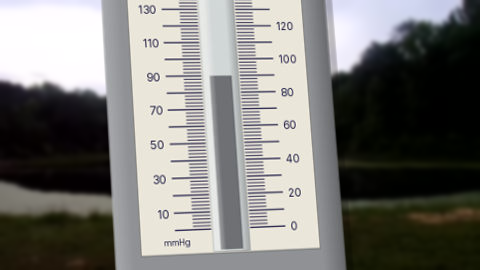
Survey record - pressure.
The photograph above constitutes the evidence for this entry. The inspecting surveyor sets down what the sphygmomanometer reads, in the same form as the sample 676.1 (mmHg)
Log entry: 90 (mmHg)
